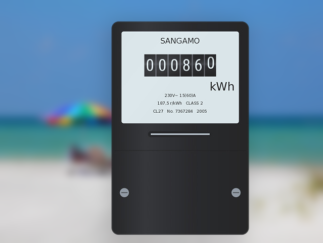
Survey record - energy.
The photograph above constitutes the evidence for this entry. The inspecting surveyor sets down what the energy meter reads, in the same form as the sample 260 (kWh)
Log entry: 860 (kWh)
